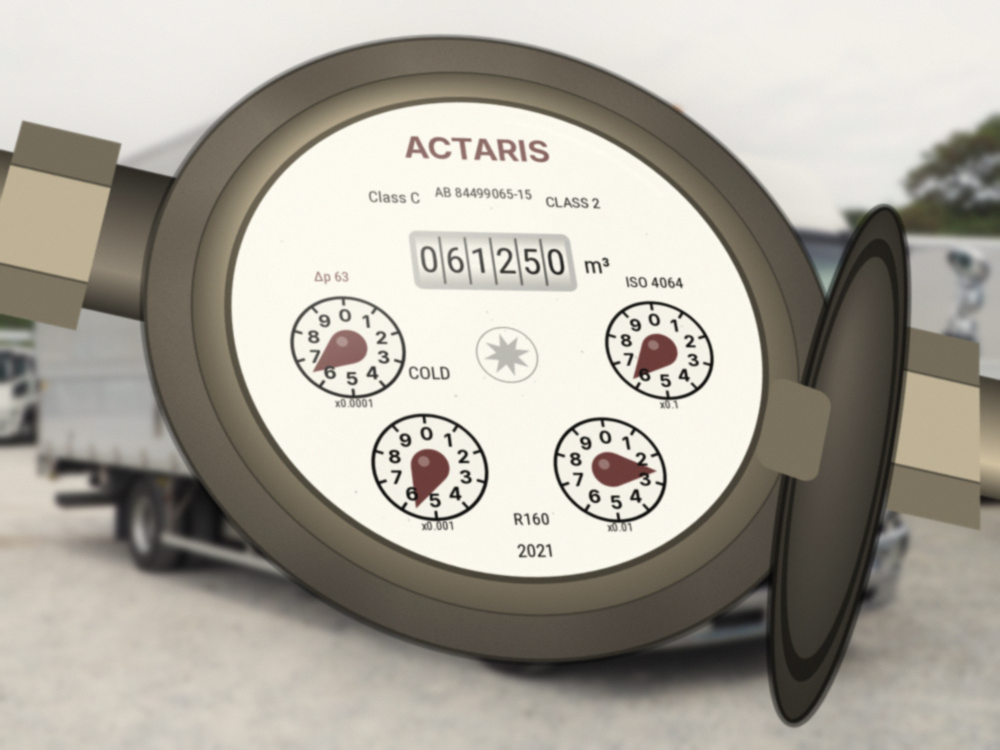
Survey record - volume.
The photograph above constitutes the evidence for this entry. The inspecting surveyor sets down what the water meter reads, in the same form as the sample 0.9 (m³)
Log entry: 61250.6256 (m³)
